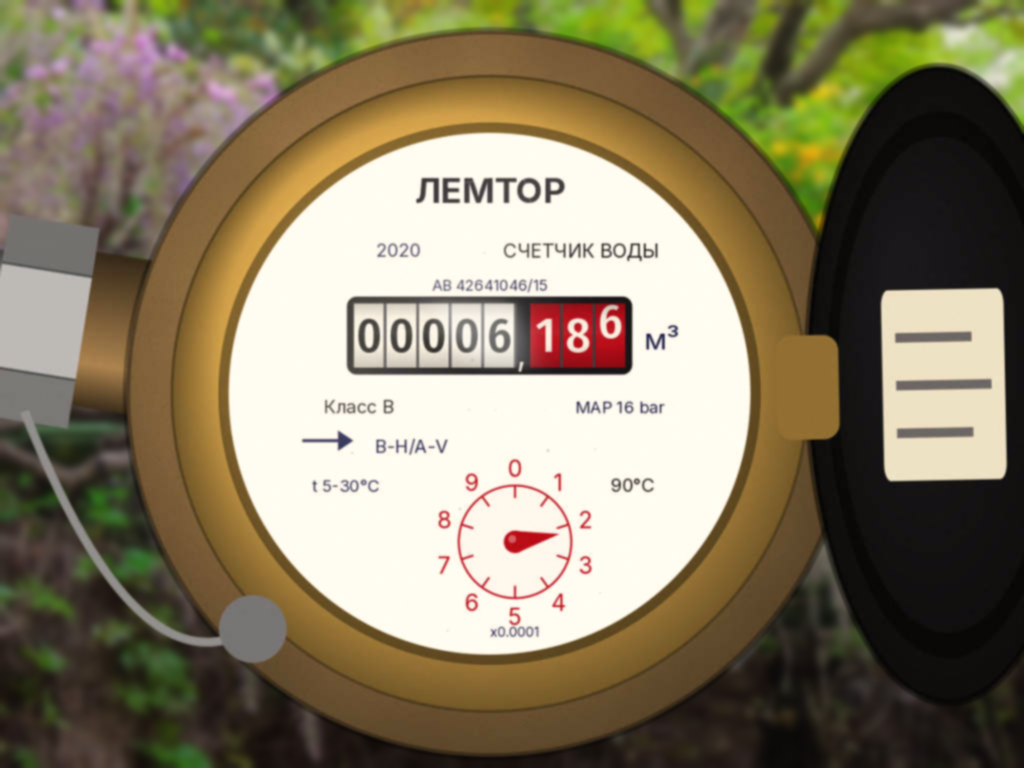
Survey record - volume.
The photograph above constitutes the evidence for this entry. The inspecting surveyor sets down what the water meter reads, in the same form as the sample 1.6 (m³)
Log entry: 6.1862 (m³)
